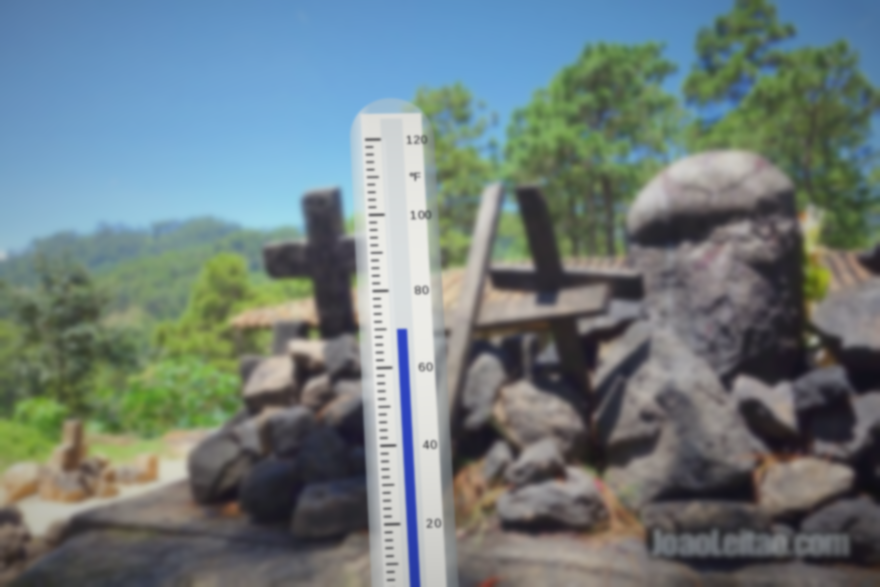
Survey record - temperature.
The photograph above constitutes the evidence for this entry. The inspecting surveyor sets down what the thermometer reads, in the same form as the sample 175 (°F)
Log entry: 70 (°F)
